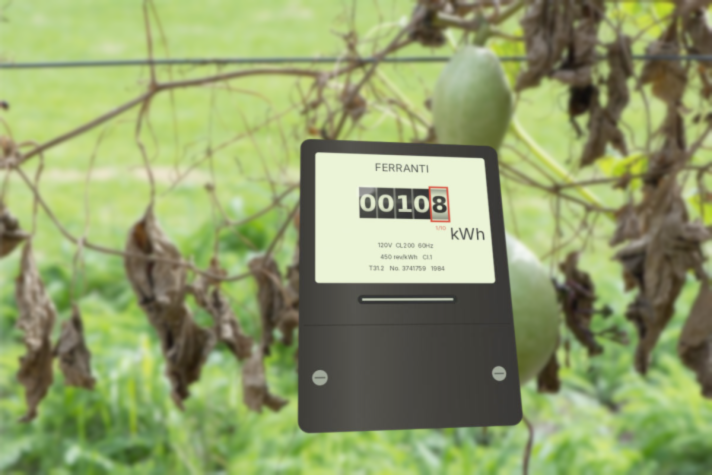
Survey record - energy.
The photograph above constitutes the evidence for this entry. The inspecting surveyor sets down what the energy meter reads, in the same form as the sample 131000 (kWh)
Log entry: 10.8 (kWh)
